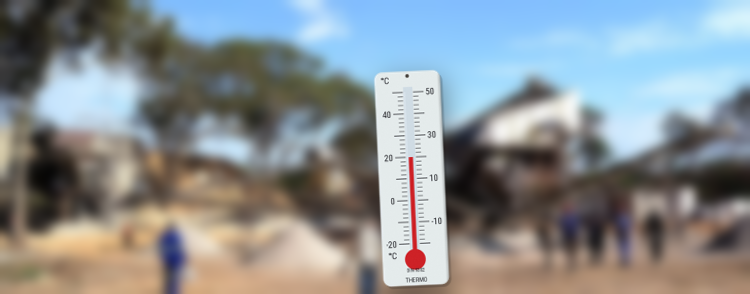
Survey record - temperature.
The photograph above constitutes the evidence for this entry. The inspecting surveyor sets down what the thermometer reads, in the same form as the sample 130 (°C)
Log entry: 20 (°C)
